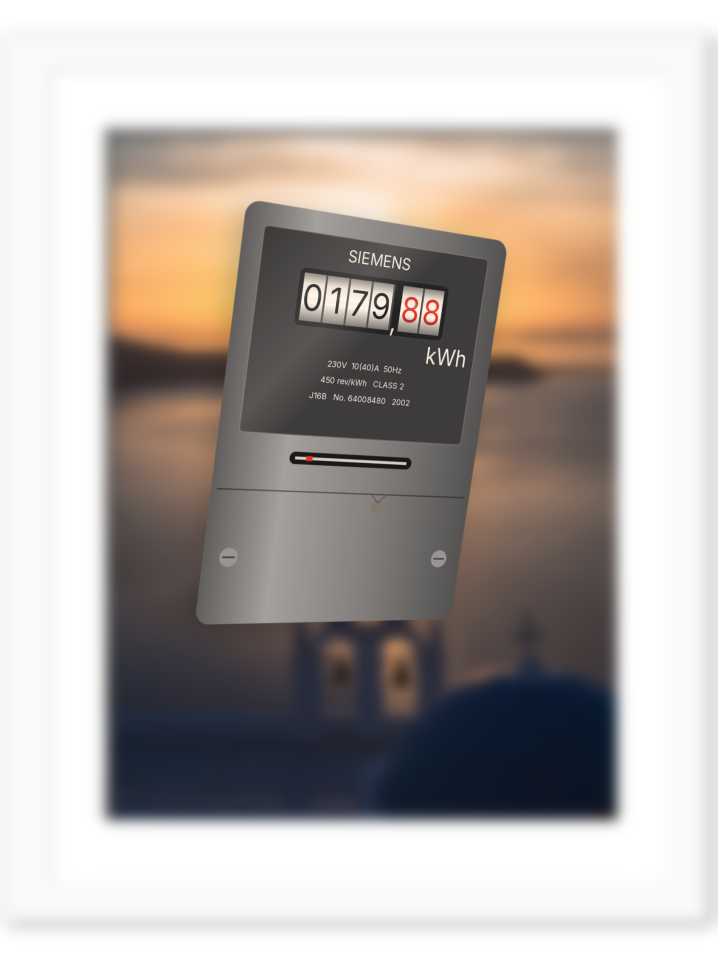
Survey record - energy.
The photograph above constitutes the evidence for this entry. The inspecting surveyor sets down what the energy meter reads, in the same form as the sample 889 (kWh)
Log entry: 179.88 (kWh)
